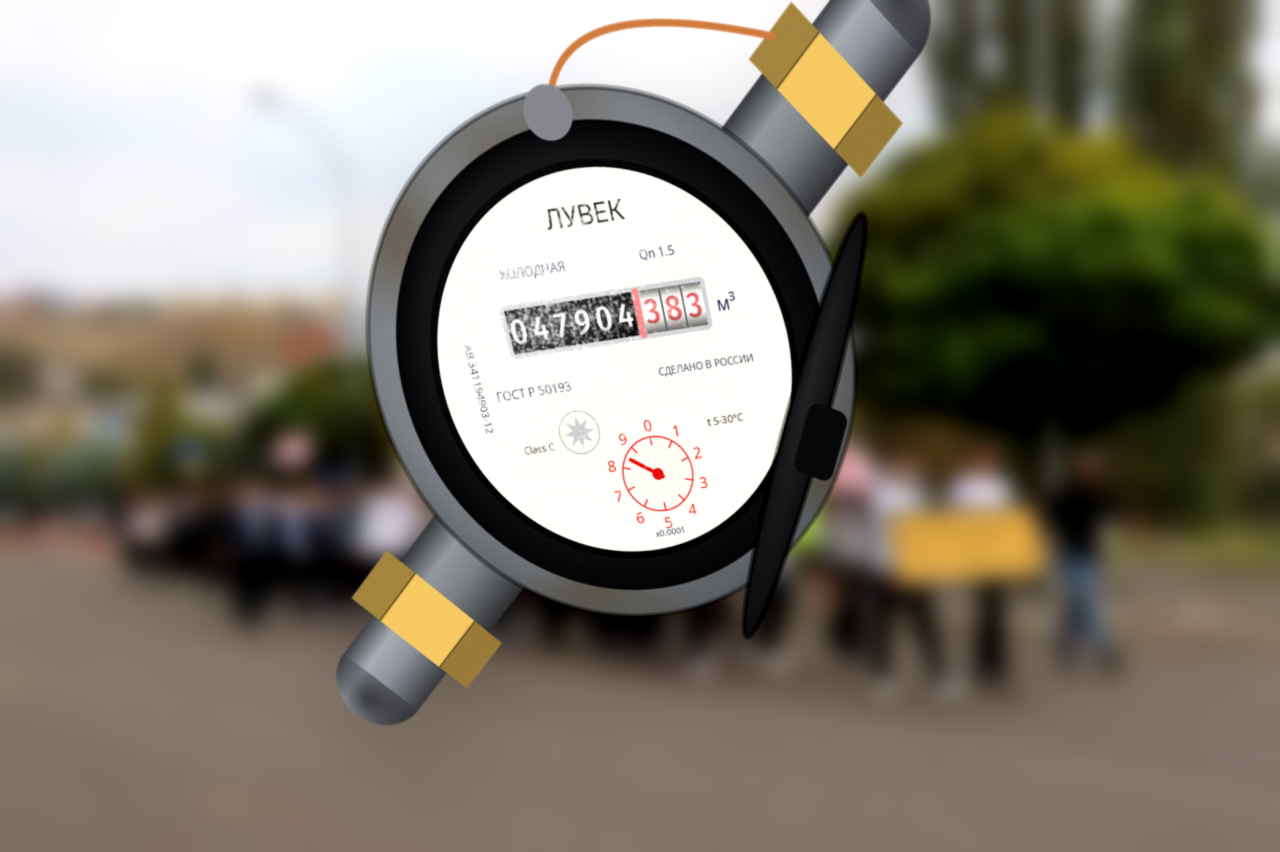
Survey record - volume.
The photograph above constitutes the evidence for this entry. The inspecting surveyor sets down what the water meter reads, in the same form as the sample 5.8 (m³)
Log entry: 47904.3838 (m³)
